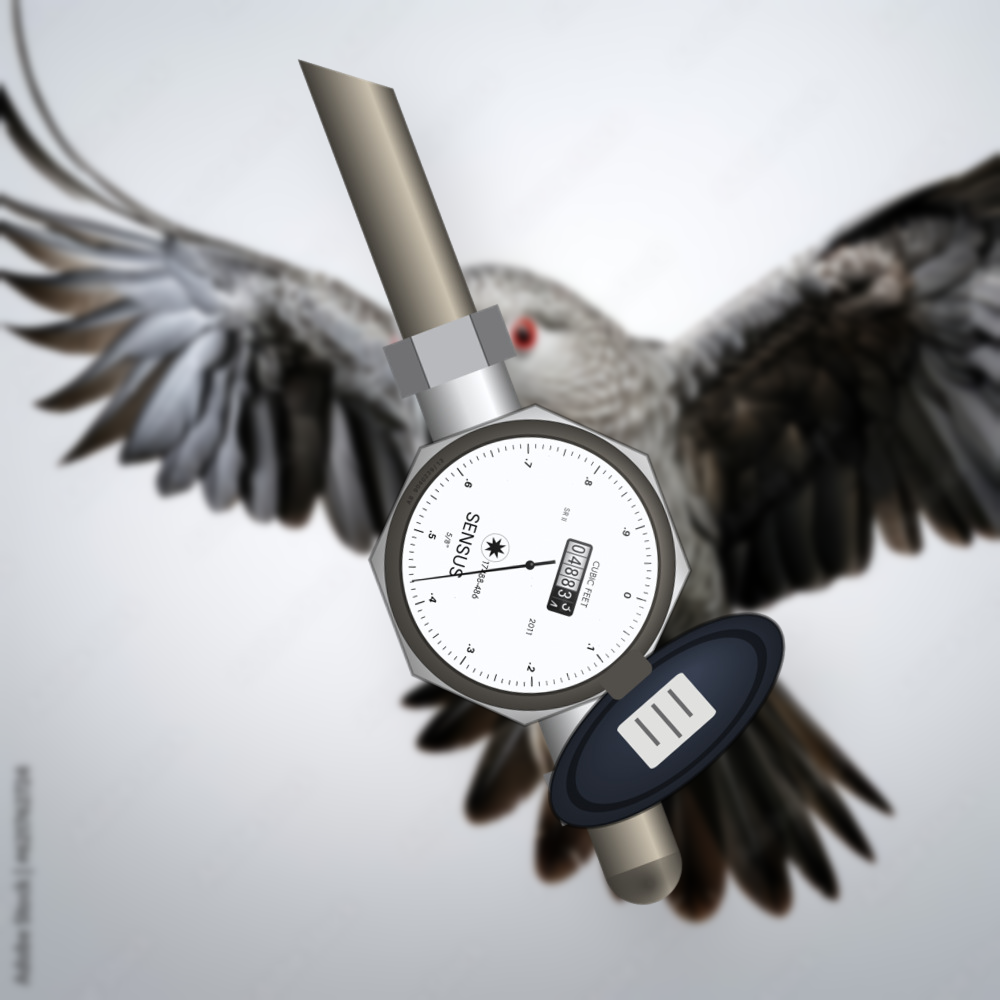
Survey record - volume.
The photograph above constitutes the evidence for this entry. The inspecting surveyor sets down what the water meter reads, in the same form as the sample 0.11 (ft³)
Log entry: 48833.43 (ft³)
